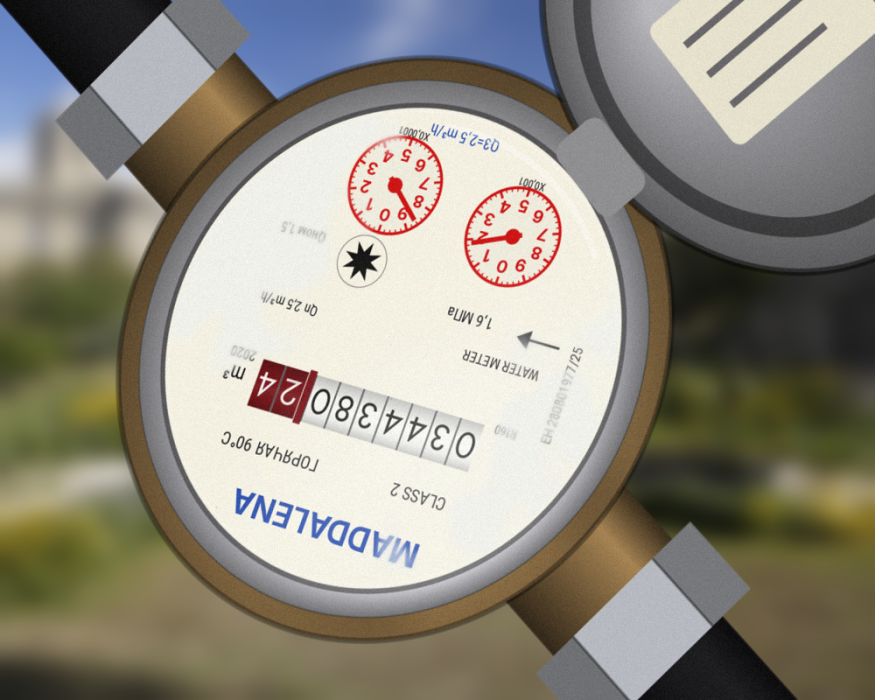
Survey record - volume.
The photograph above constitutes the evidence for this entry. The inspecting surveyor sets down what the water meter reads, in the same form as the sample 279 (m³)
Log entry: 344380.2418 (m³)
